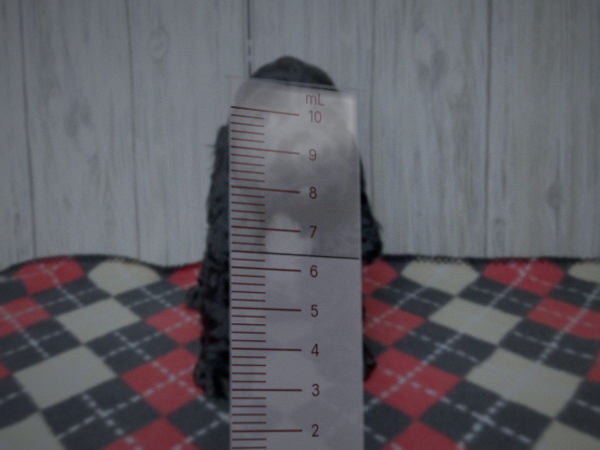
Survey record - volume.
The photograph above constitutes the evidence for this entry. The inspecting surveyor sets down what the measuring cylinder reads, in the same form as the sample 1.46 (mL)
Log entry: 6.4 (mL)
